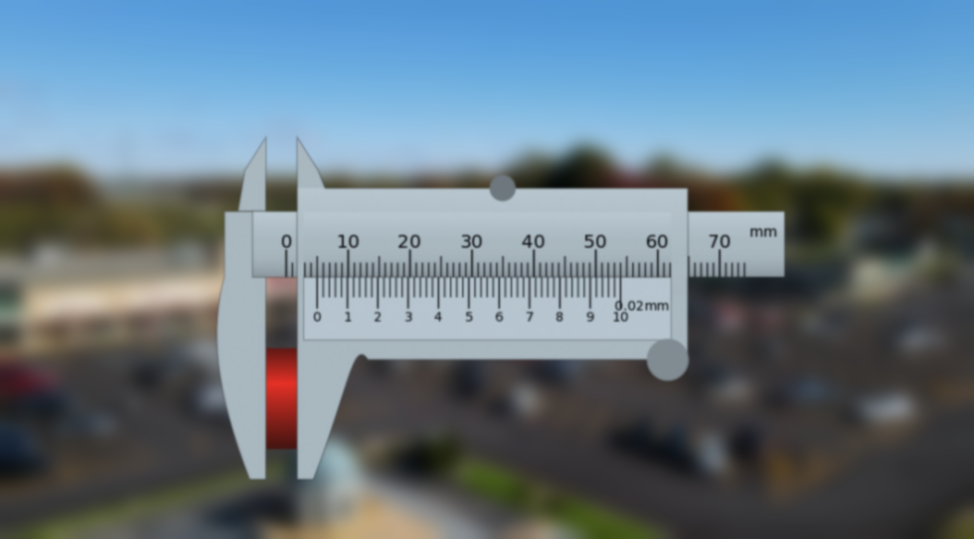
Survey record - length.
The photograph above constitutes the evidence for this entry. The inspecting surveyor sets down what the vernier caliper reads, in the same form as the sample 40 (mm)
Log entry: 5.0 (mm)
